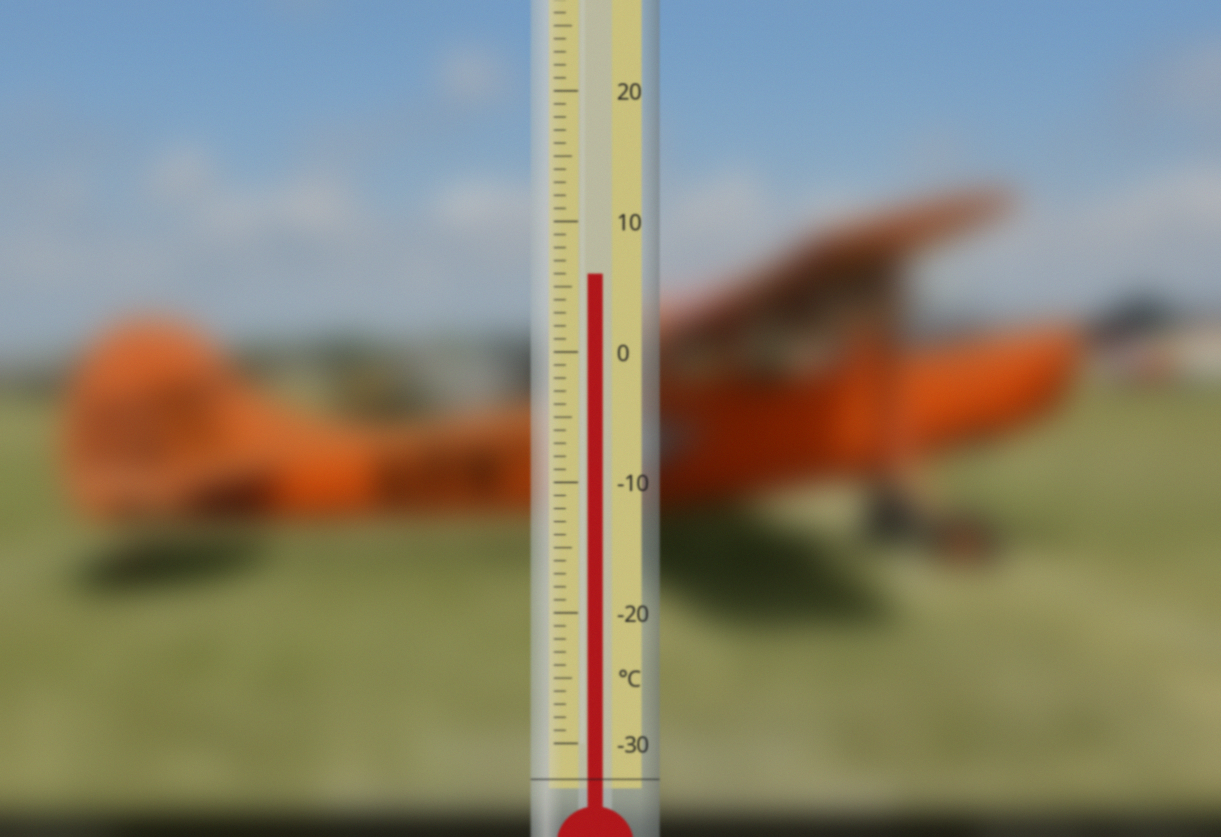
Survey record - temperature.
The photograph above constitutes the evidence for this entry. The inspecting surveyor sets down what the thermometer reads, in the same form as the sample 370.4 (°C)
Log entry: 6 (°C)
